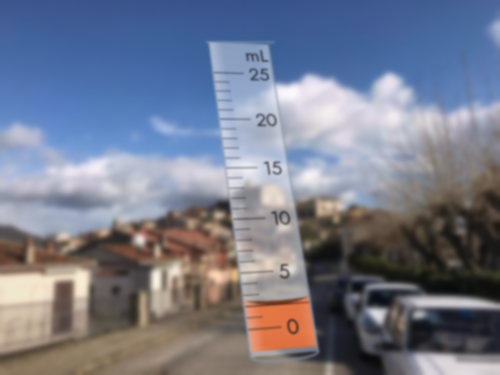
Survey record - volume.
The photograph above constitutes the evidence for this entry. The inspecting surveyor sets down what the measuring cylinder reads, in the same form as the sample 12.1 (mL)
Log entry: 2 (mL)
